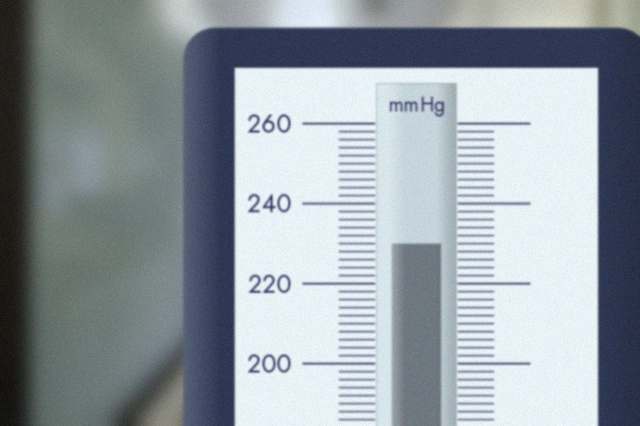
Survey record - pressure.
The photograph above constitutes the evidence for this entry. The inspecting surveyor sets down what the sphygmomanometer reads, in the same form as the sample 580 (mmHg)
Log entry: 230 (mmHg)
